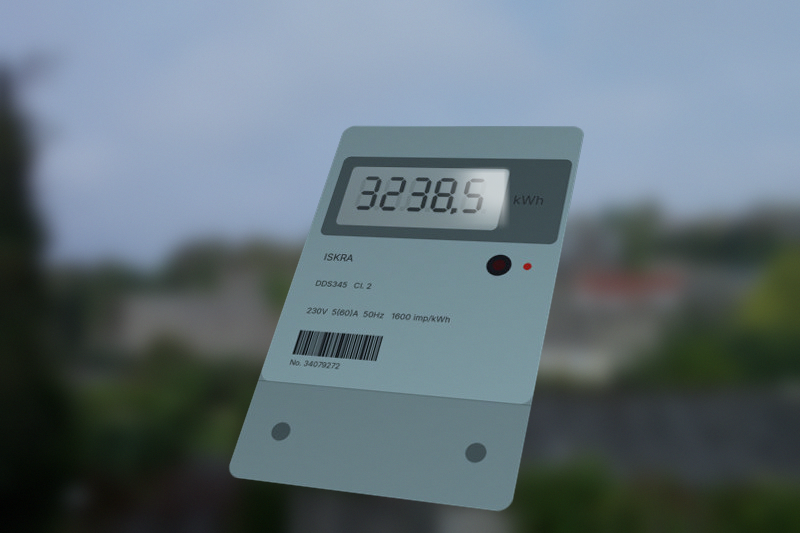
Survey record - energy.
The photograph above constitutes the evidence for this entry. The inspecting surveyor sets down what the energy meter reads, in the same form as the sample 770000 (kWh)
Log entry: 3238.5 (kWh)
